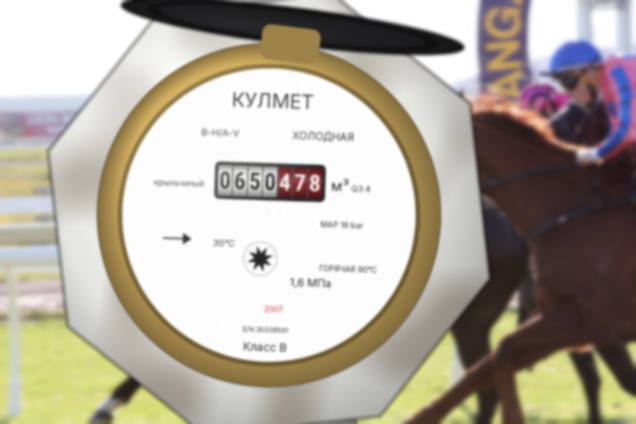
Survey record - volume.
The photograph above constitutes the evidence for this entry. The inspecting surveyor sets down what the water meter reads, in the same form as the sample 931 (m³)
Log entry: 650.478 (m³)
